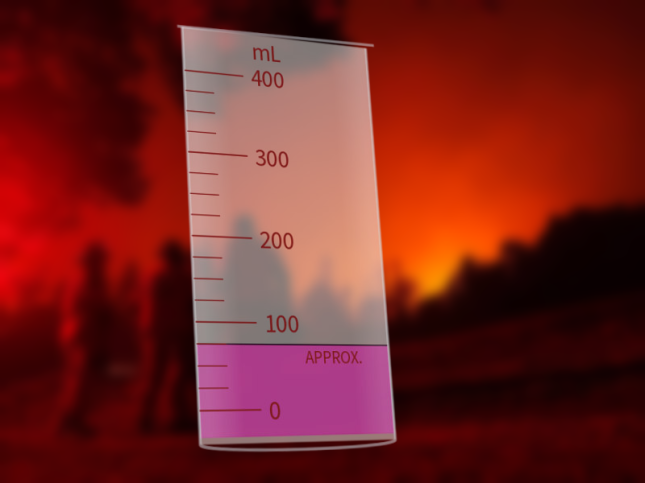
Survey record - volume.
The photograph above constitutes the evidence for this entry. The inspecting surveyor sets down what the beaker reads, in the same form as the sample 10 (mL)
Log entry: 75 (mL)
